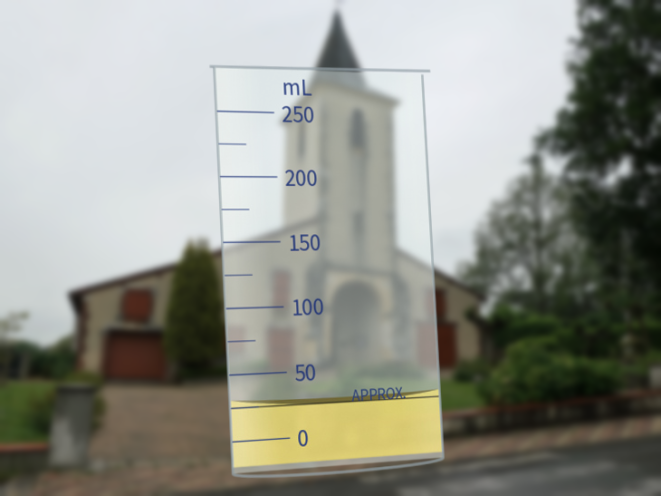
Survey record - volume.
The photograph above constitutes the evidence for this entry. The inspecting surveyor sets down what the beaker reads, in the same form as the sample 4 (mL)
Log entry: 25 (mL)
